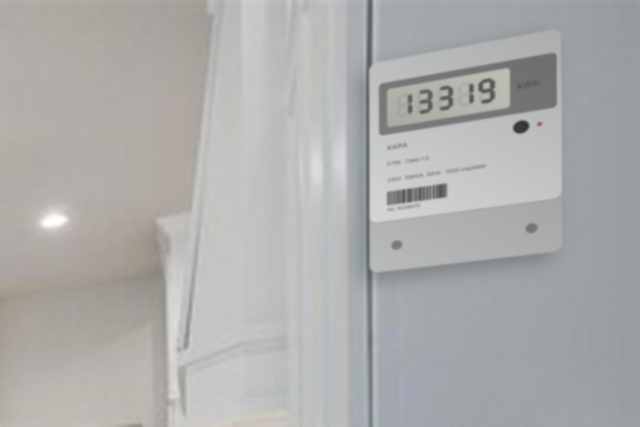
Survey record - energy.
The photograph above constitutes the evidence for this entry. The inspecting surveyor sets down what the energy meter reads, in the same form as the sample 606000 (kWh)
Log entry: 13319 (kWh)
